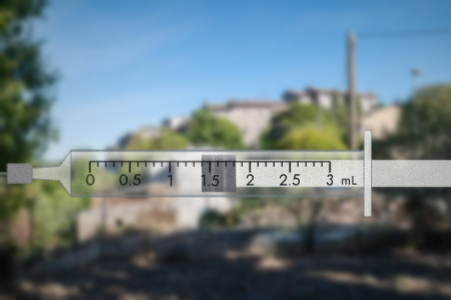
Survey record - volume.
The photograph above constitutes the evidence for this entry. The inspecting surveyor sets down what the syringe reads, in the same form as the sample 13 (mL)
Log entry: 1.4 (mL)
